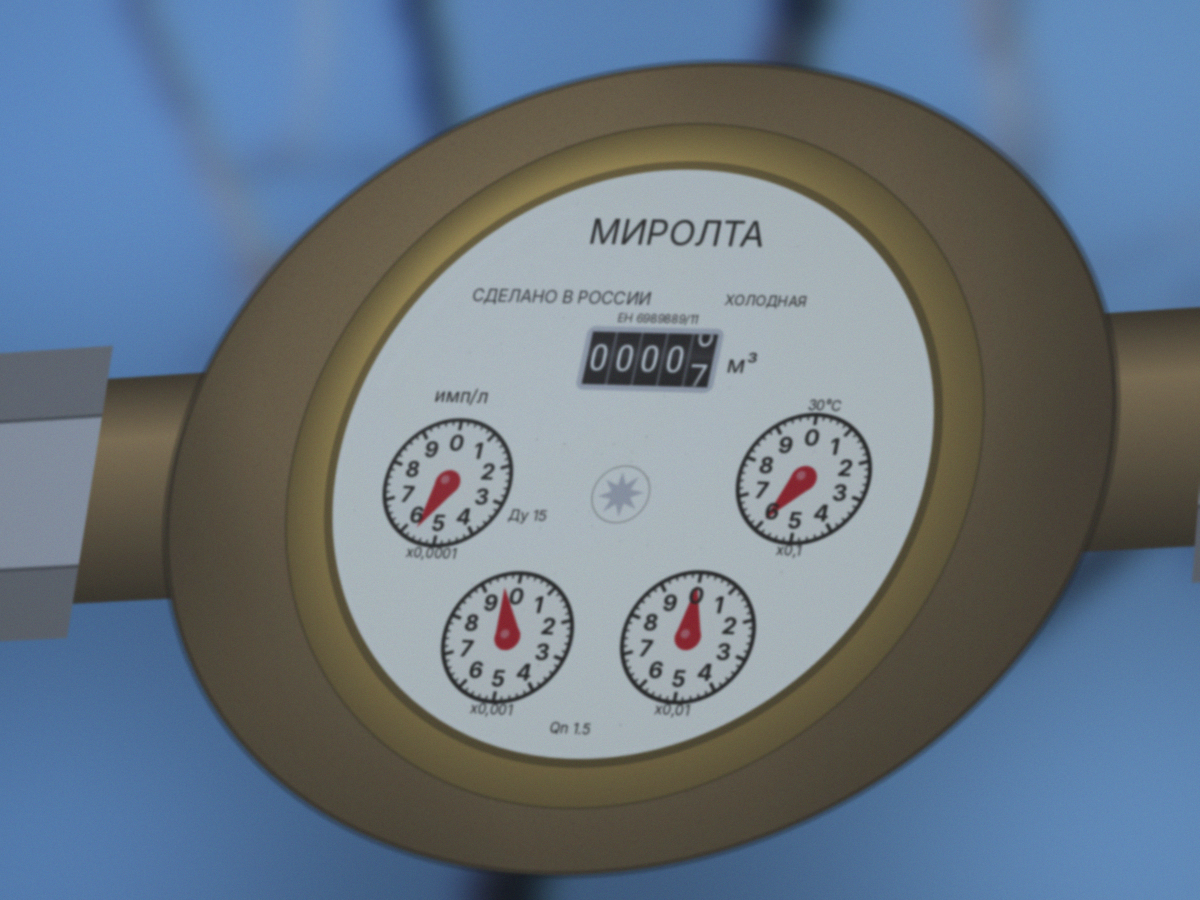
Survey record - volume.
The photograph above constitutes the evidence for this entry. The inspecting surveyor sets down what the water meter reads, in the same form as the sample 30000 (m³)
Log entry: 6.5995 (m³)
